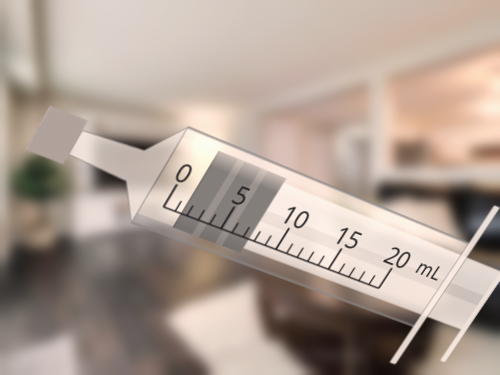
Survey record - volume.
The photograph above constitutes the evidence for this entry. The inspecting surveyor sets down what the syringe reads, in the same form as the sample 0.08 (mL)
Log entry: 1.5 (mL)
